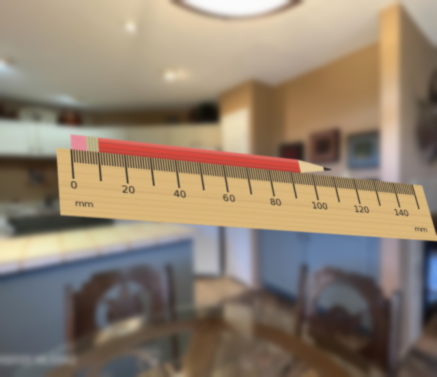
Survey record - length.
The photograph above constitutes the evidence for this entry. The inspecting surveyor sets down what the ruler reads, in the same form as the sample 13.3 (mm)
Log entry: 110 (mm)
